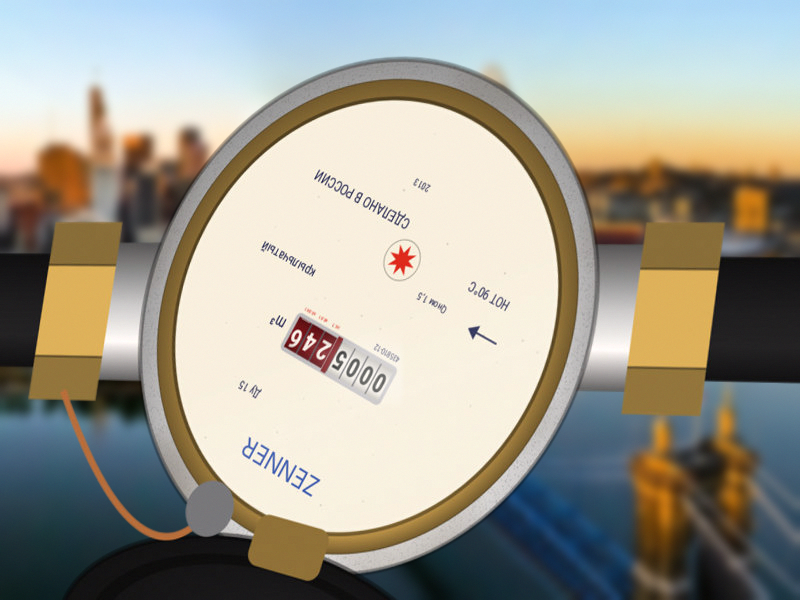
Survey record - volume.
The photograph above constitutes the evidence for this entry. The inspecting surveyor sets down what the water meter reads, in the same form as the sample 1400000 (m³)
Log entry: 5.246 (m³)
